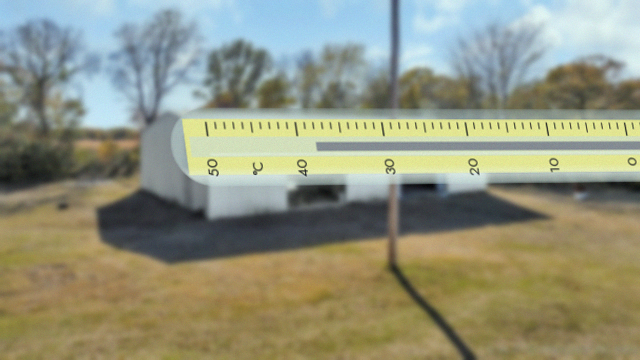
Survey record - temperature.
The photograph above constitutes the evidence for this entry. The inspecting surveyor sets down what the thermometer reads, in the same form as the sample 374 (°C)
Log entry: 38 (°C)
